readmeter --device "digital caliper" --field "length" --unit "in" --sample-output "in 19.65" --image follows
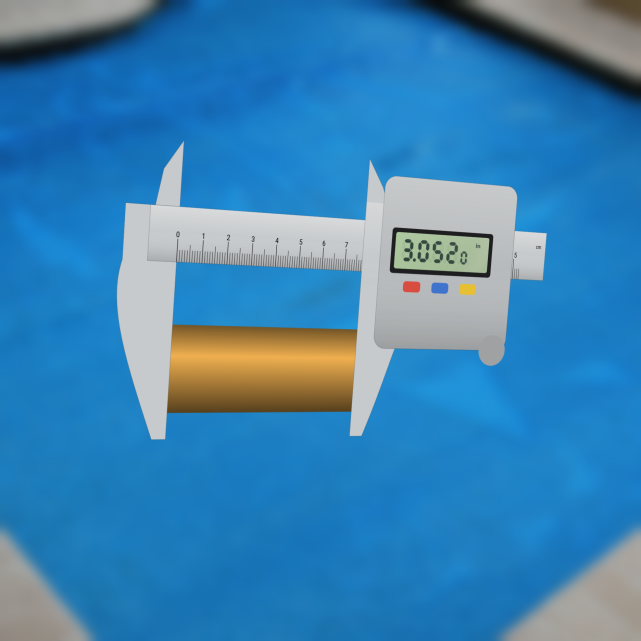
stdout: in 3.0520
